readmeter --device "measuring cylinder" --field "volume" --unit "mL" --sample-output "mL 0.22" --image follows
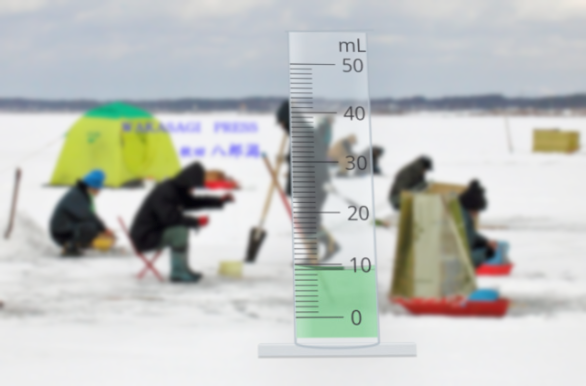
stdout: mL 9
